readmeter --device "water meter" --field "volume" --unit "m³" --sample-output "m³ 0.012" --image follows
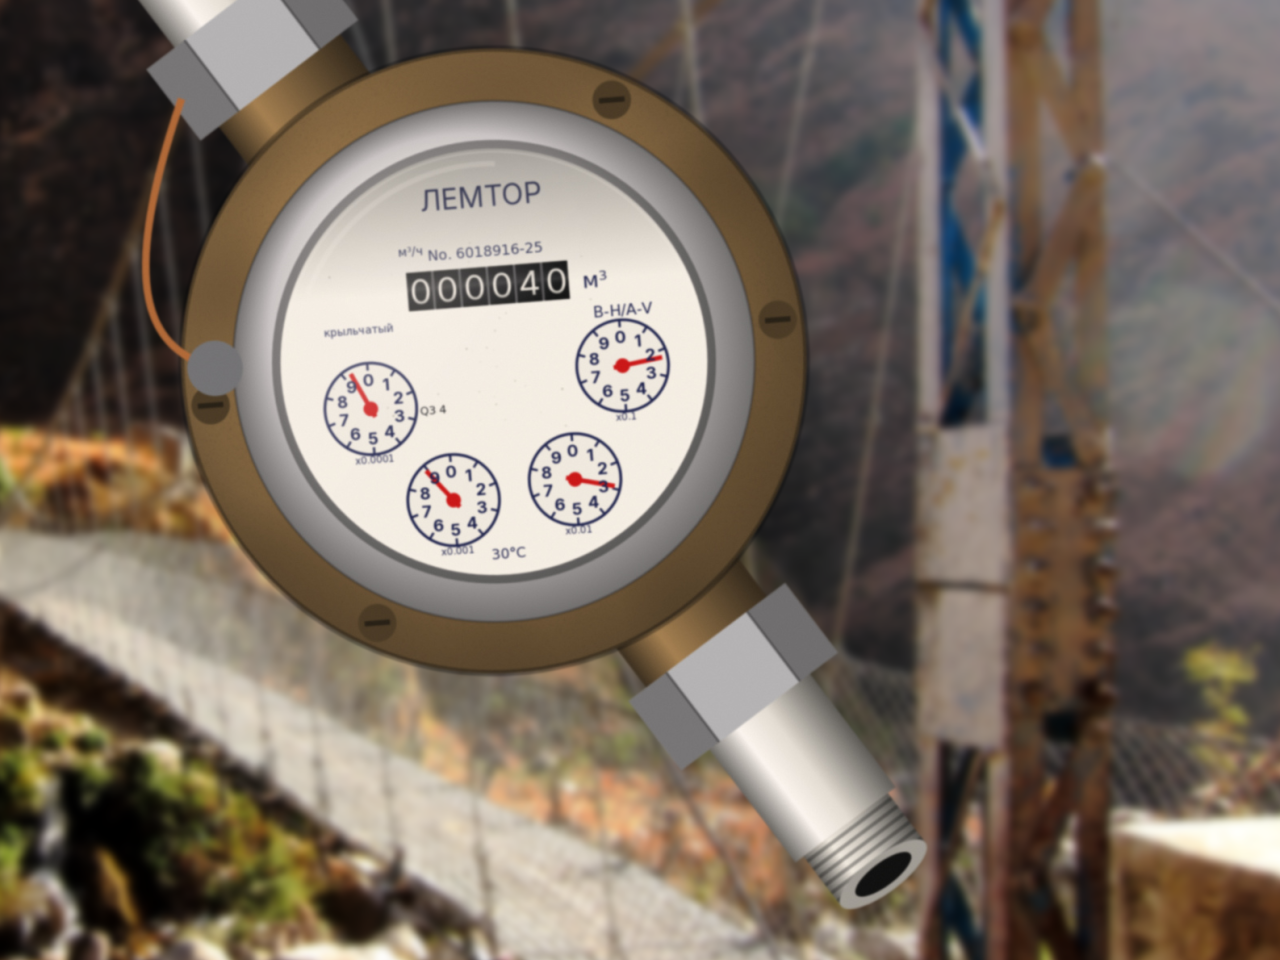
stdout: m³ 40.2289
